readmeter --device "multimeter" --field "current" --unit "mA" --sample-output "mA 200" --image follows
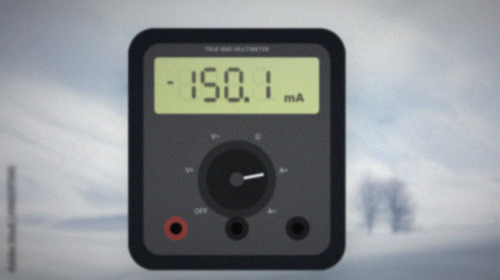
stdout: mA -150.1
